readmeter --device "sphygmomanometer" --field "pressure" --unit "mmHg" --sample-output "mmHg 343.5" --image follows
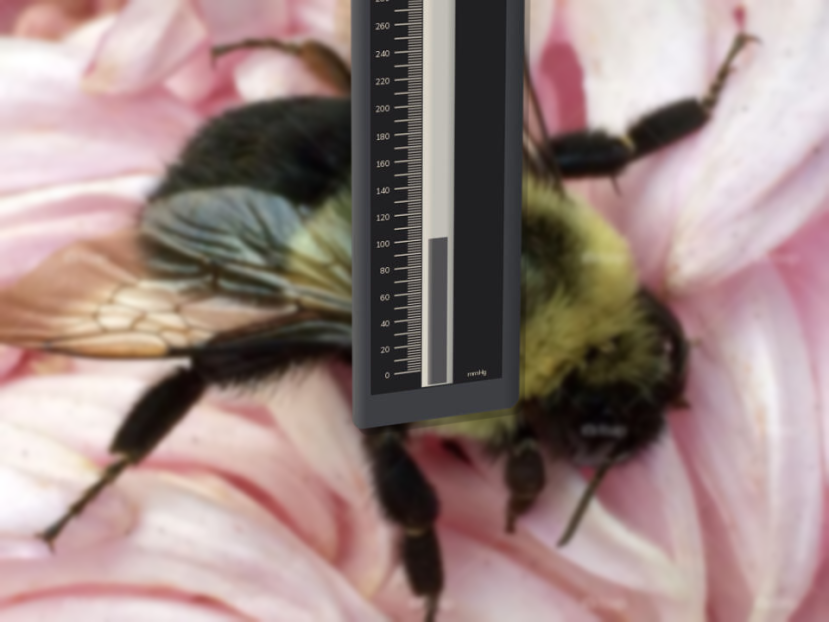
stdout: mmHg 100
